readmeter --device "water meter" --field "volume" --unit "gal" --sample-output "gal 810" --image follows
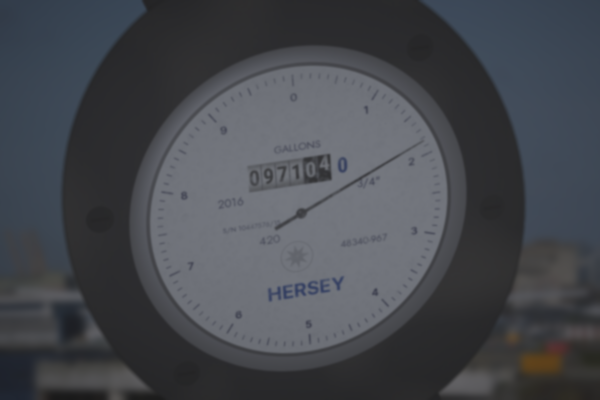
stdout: gal 971041.8
